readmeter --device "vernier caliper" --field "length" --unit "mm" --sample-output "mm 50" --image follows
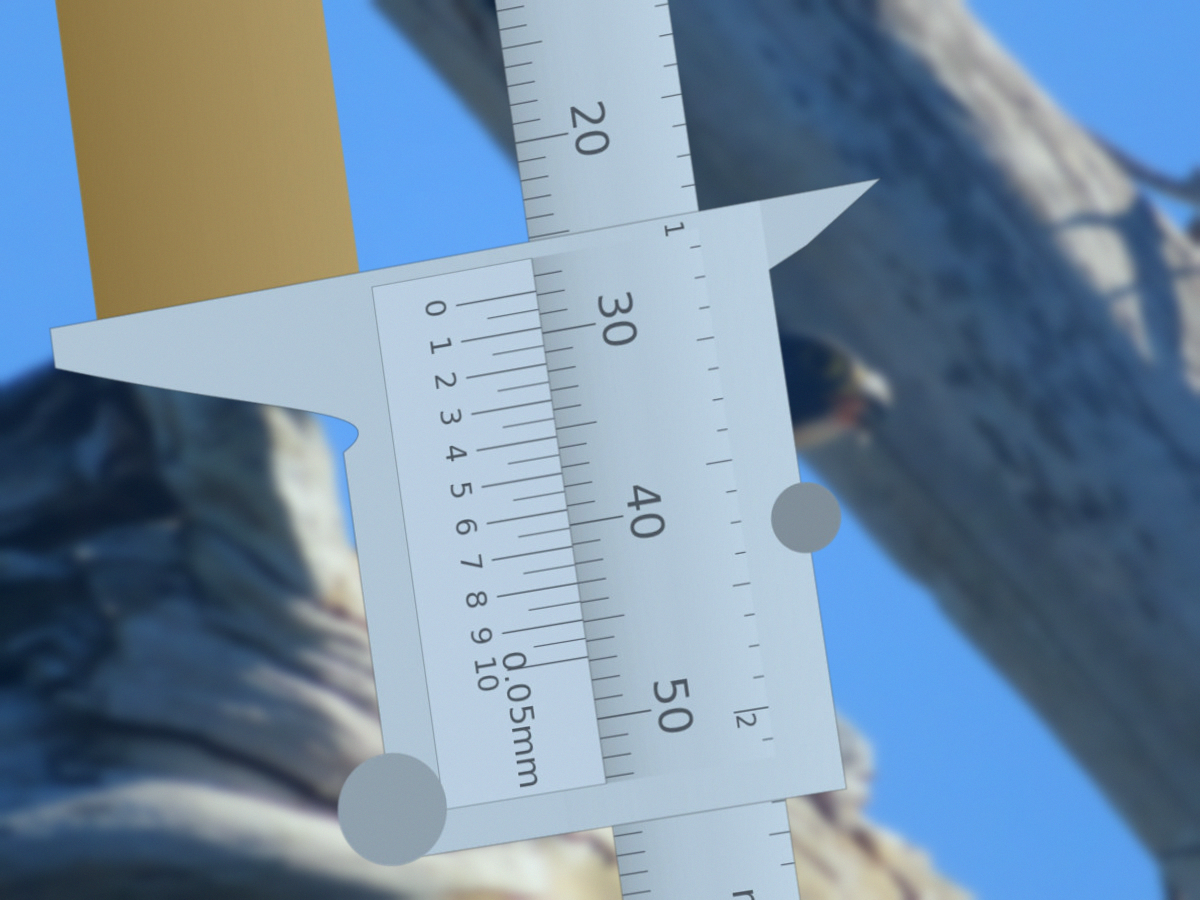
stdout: mm 27.8
